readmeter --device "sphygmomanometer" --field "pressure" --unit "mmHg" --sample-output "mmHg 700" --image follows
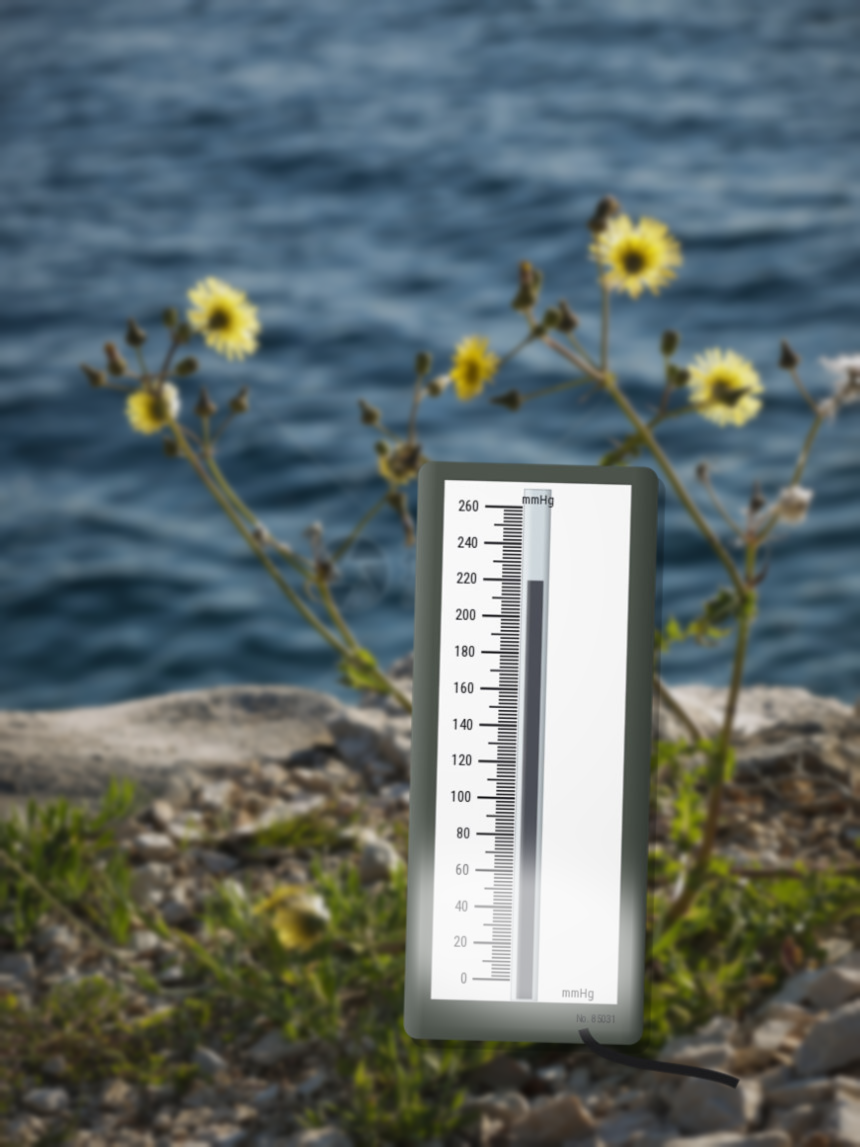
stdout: mmHg 220
